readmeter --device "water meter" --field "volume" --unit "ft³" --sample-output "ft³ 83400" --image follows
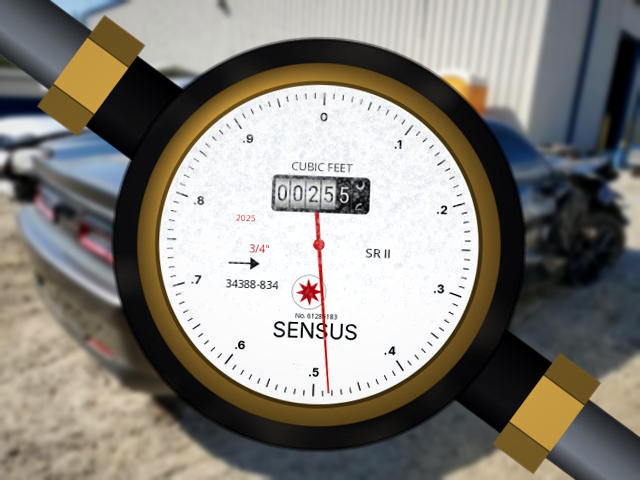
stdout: ft³ 2555.48
